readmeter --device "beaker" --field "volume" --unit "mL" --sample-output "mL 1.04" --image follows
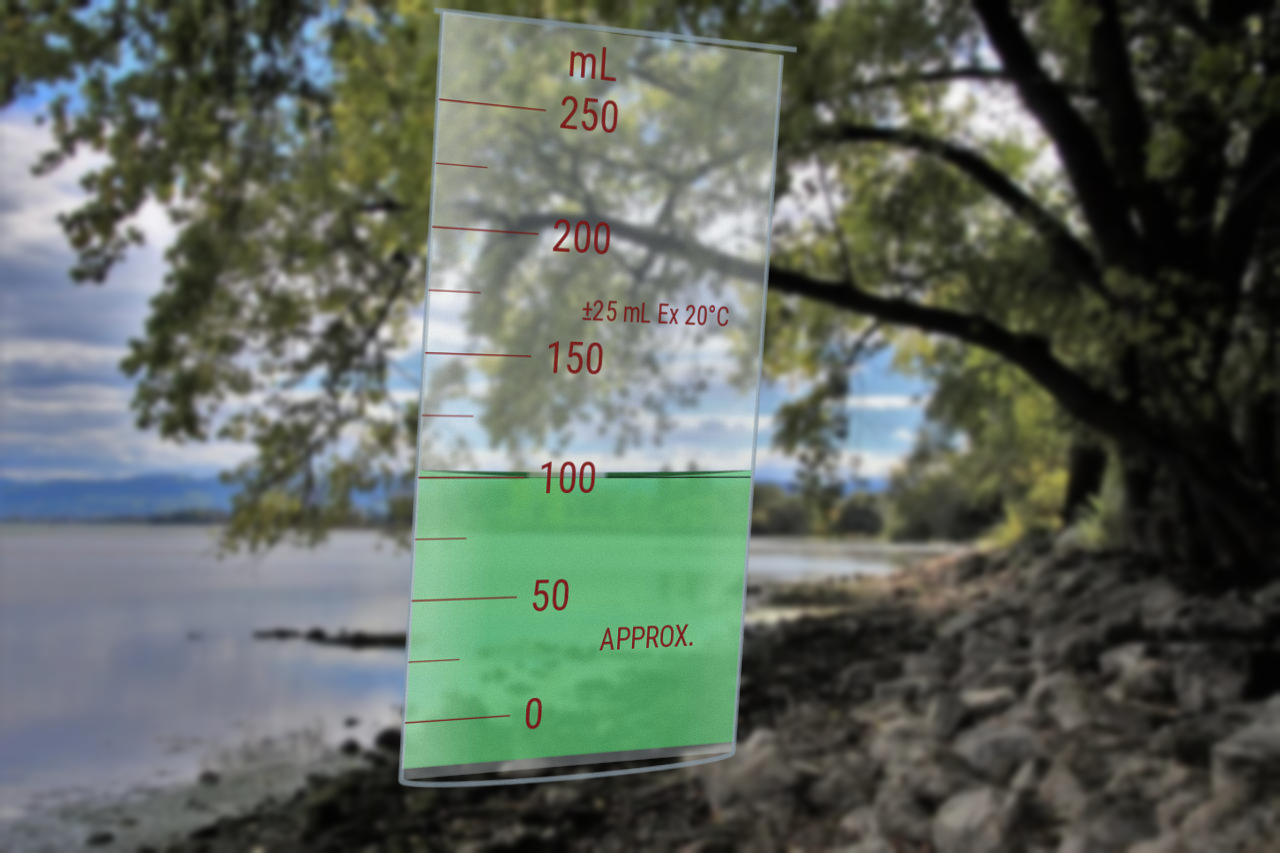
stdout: mL 100
